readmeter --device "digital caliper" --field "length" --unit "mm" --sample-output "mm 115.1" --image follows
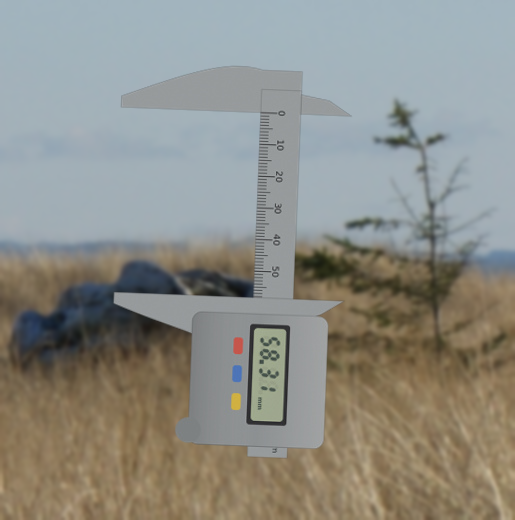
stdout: mm 58.31
